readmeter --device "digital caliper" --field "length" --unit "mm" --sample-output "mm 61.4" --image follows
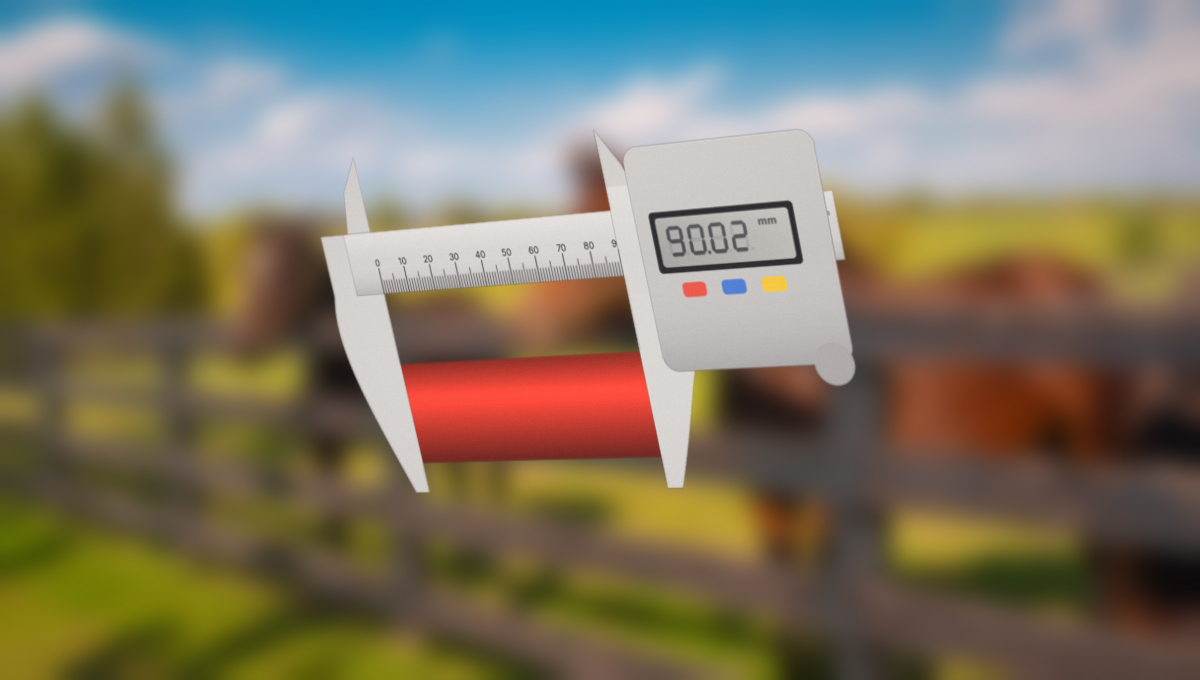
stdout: mm 90.02
